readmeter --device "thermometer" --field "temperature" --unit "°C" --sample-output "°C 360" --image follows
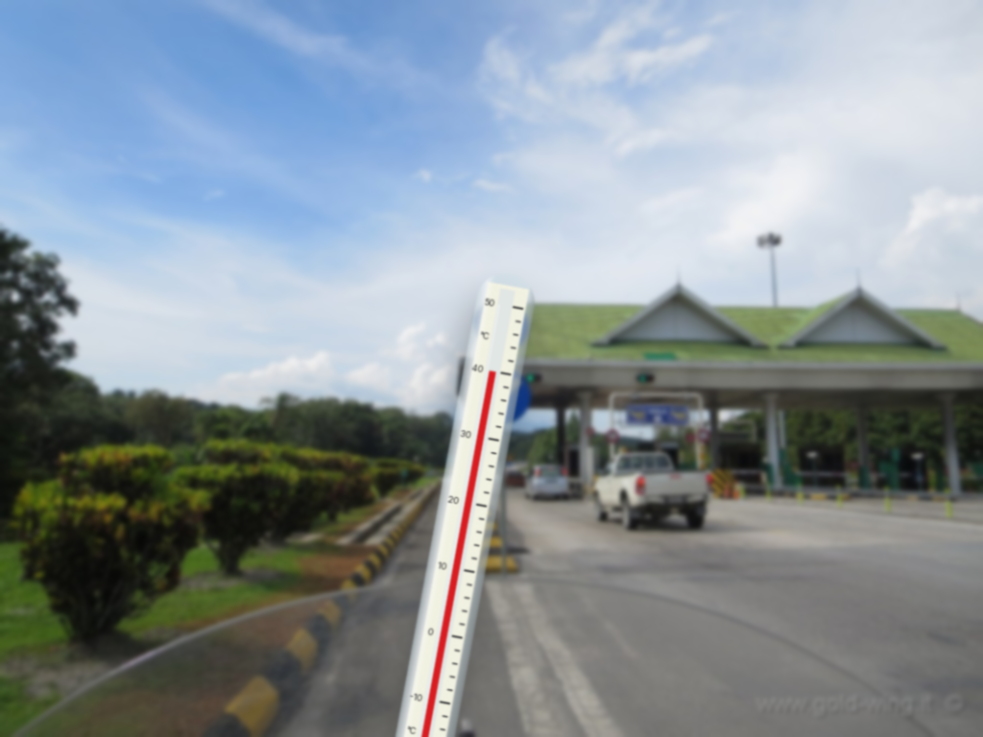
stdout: °C 40
